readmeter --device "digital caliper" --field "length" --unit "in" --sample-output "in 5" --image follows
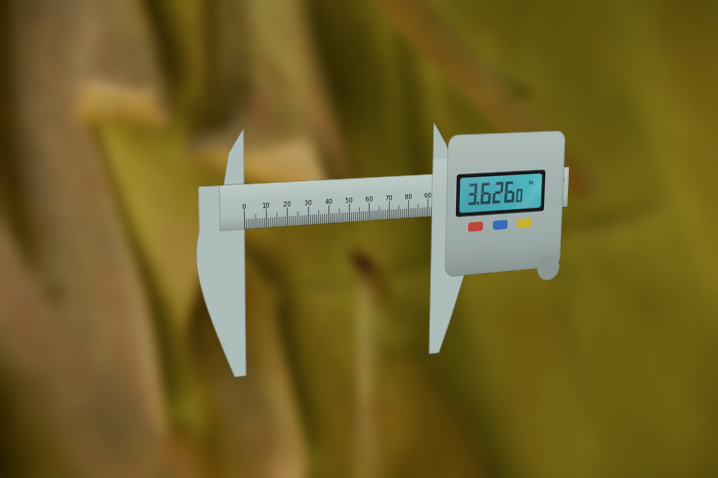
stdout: in 3.6260
